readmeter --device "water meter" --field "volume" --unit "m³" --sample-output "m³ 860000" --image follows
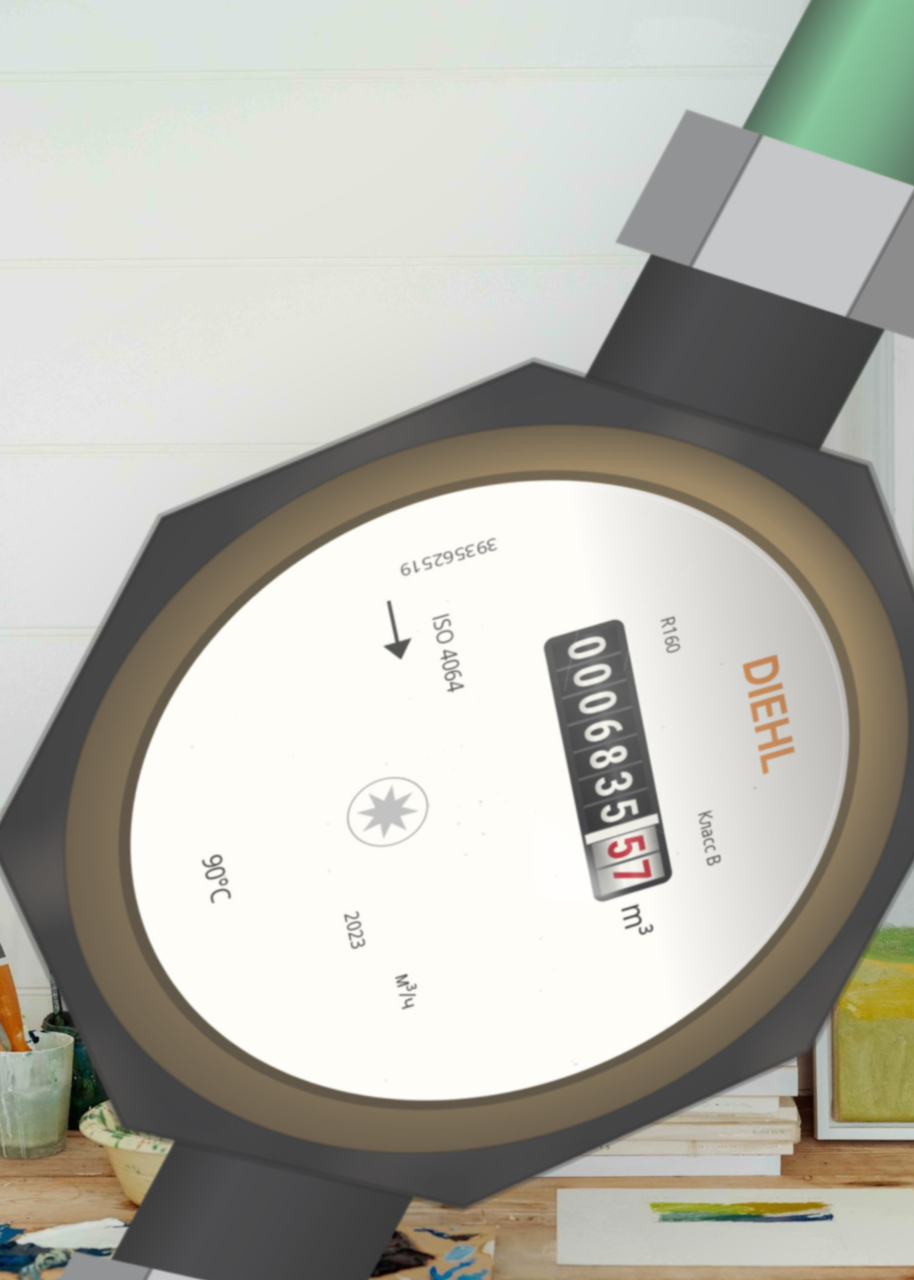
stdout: m³ 6835.57
